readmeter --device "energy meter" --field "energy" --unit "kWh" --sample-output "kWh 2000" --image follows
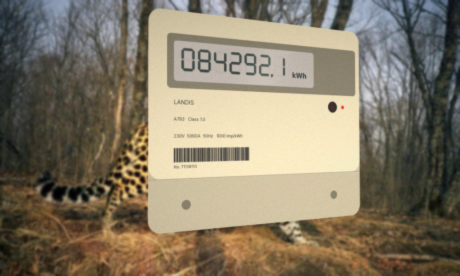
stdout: kWh 84292.1
